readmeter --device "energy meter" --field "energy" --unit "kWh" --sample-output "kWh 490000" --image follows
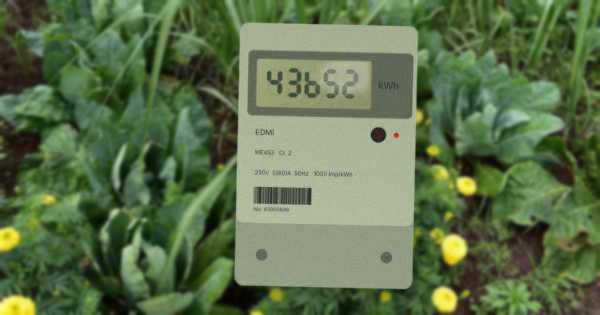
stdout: kWh 43652
